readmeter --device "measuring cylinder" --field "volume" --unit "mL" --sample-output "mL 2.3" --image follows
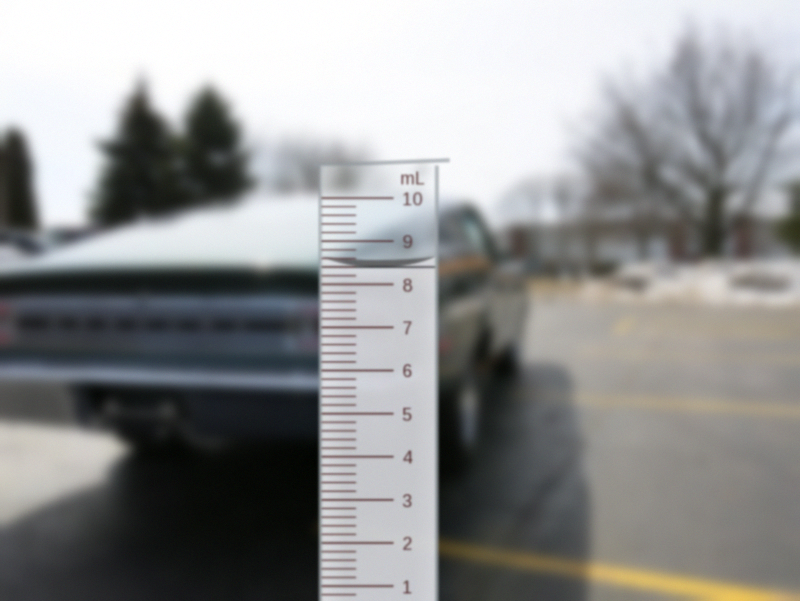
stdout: mL 8.4
